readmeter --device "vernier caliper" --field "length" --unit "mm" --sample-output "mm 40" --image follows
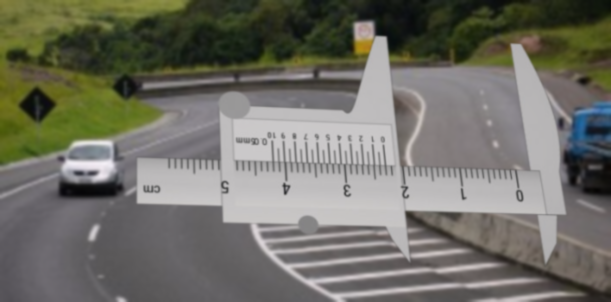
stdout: mm 23.0
